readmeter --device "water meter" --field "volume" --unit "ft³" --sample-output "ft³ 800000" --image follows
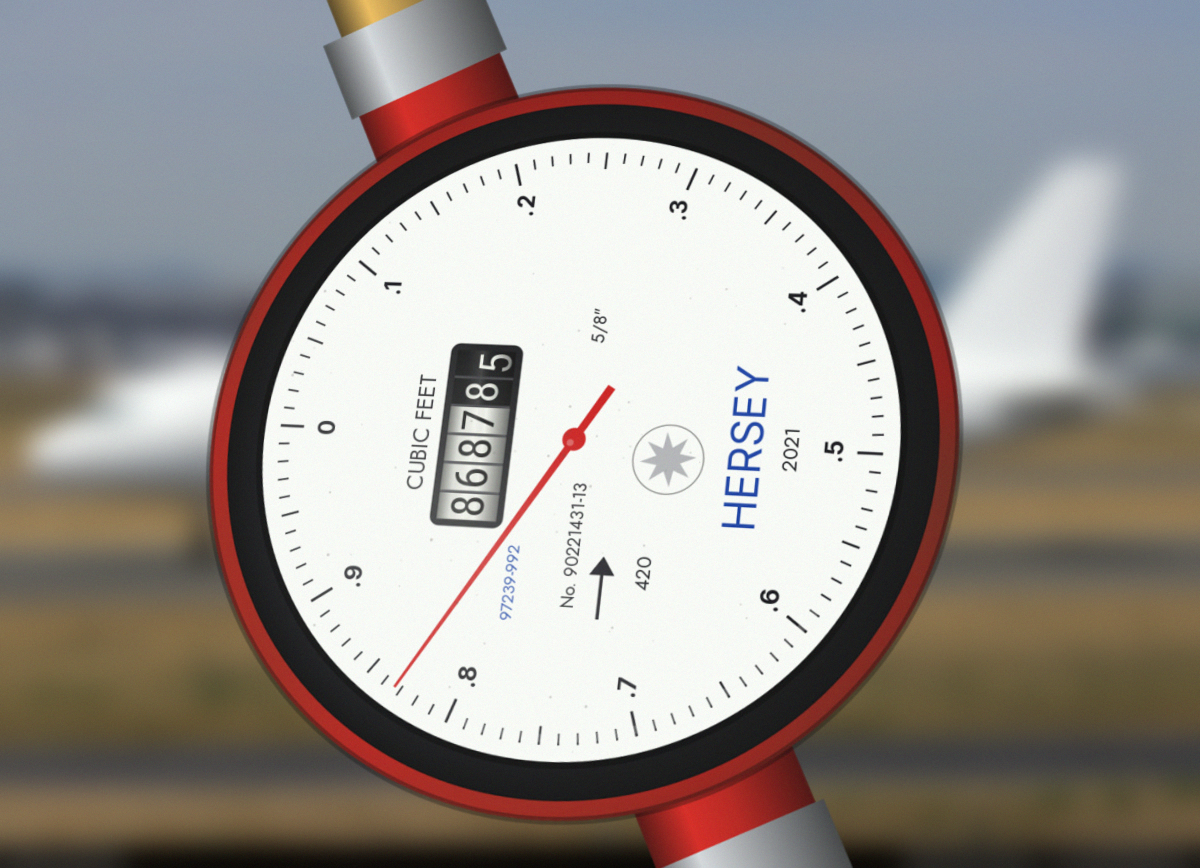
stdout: ft³ 868784.83
